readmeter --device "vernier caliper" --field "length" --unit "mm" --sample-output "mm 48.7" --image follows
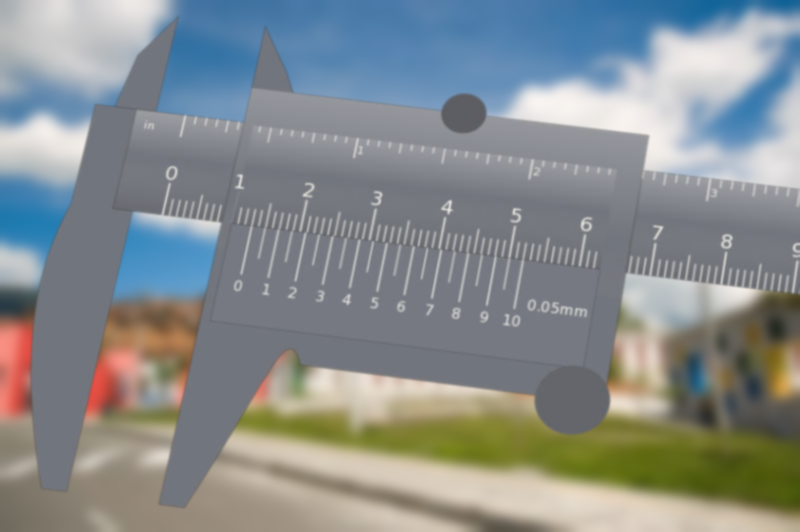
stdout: mm 13.0
